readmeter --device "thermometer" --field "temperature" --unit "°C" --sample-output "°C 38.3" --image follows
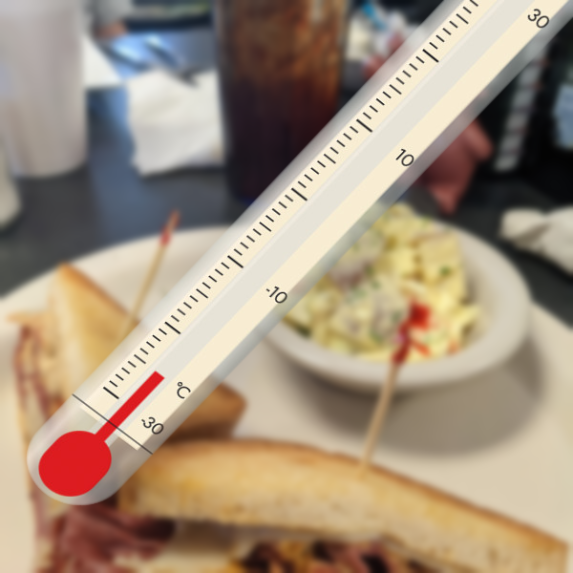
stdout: °C -25
